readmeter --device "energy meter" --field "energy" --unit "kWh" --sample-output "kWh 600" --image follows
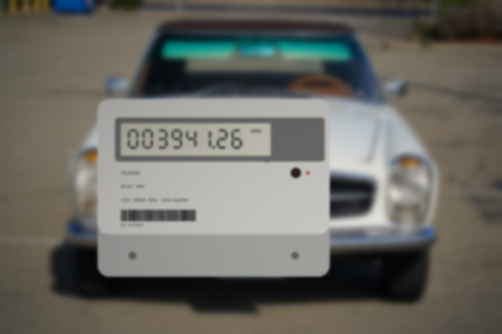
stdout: kWh 3941.26
